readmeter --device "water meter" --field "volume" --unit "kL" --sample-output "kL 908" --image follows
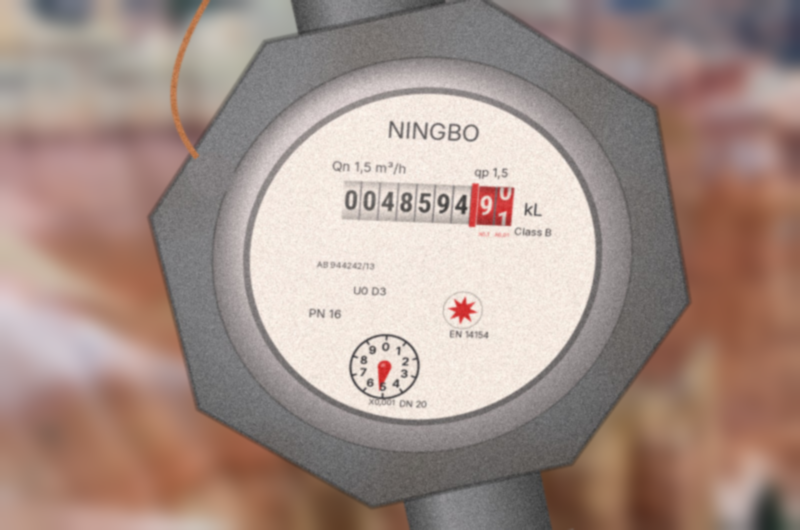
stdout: kL 48594.905
